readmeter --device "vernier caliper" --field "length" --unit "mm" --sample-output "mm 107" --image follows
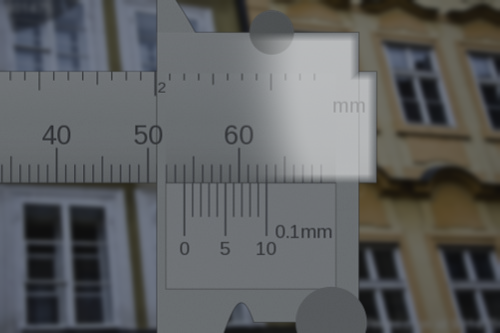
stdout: mm 54.0
